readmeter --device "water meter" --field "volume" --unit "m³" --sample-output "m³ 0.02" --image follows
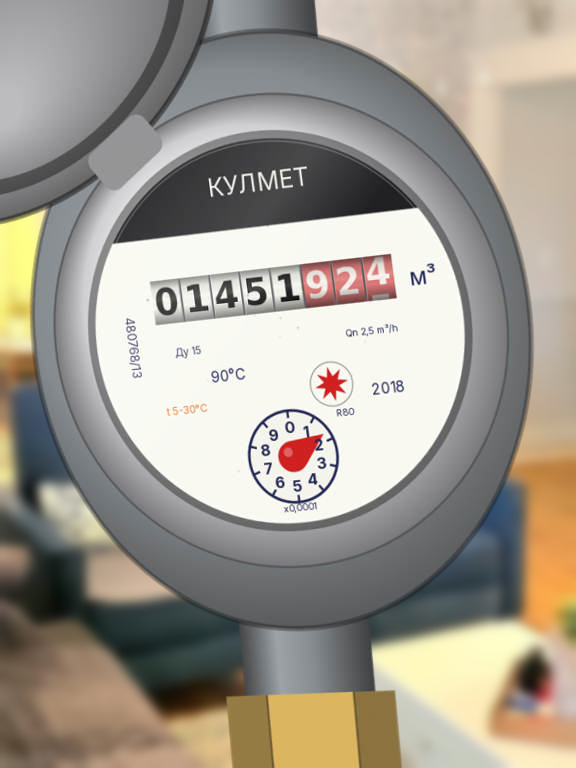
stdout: m³ 1451.9241
